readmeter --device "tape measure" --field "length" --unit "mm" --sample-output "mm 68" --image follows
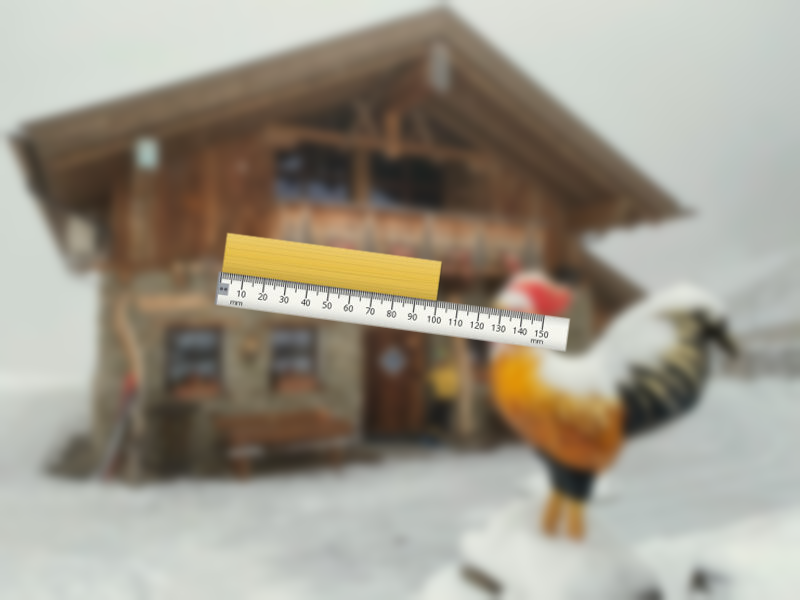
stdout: mm 100
